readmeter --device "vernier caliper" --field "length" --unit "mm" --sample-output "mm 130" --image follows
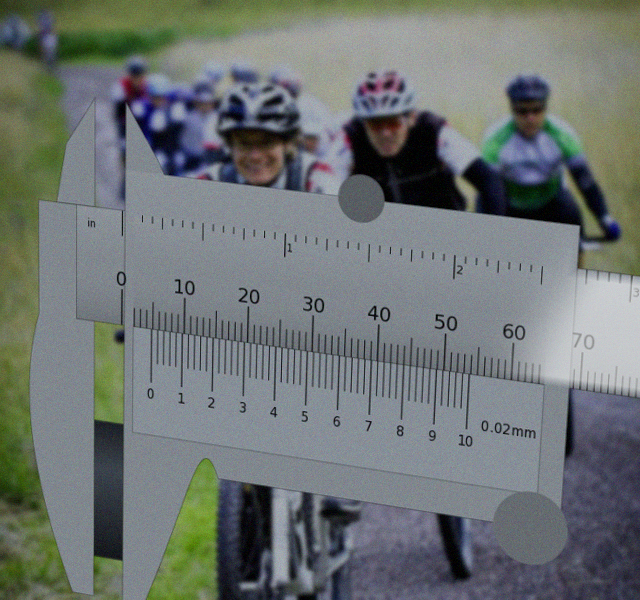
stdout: mm 4.8
